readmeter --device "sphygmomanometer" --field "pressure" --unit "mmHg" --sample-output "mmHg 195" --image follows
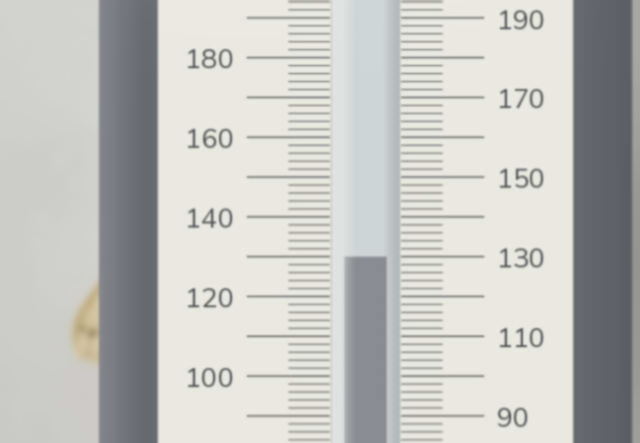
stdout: mmHg 130
